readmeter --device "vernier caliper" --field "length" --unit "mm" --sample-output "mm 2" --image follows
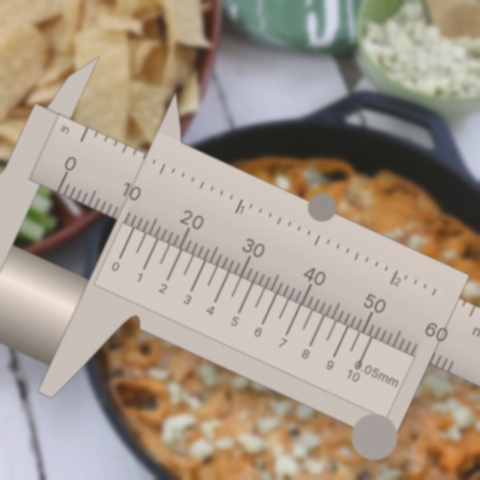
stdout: mm 12.5
